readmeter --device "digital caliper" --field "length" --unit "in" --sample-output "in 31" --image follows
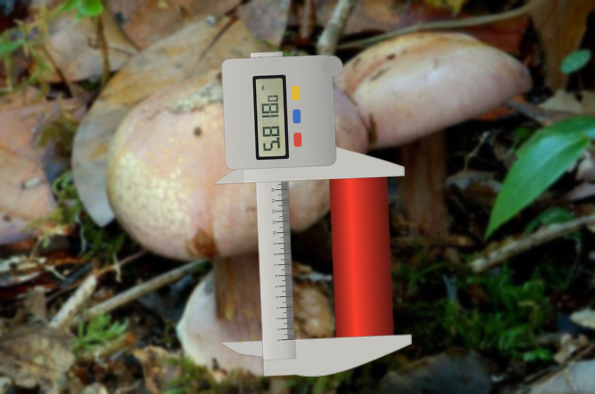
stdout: in 5.8180
